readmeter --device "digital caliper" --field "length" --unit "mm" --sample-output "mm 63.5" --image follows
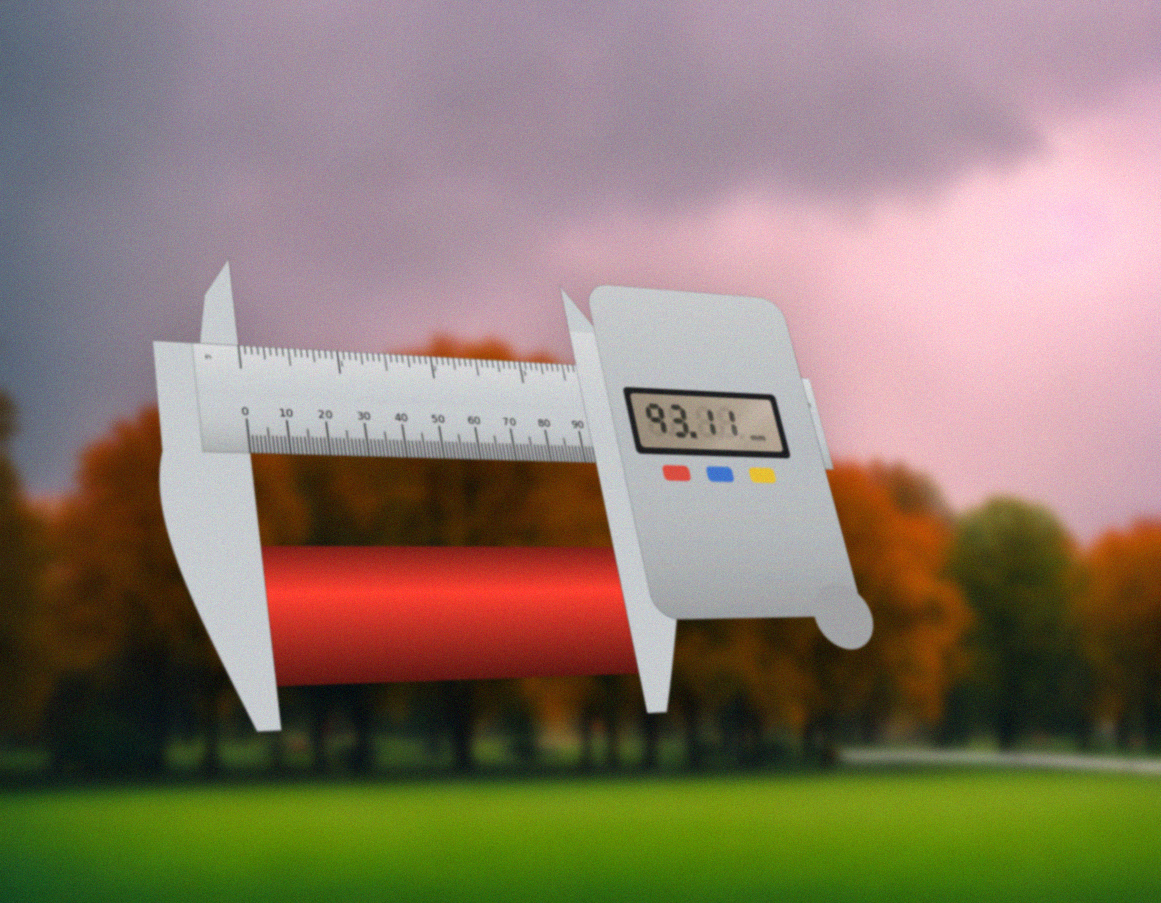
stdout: mm 93.11
